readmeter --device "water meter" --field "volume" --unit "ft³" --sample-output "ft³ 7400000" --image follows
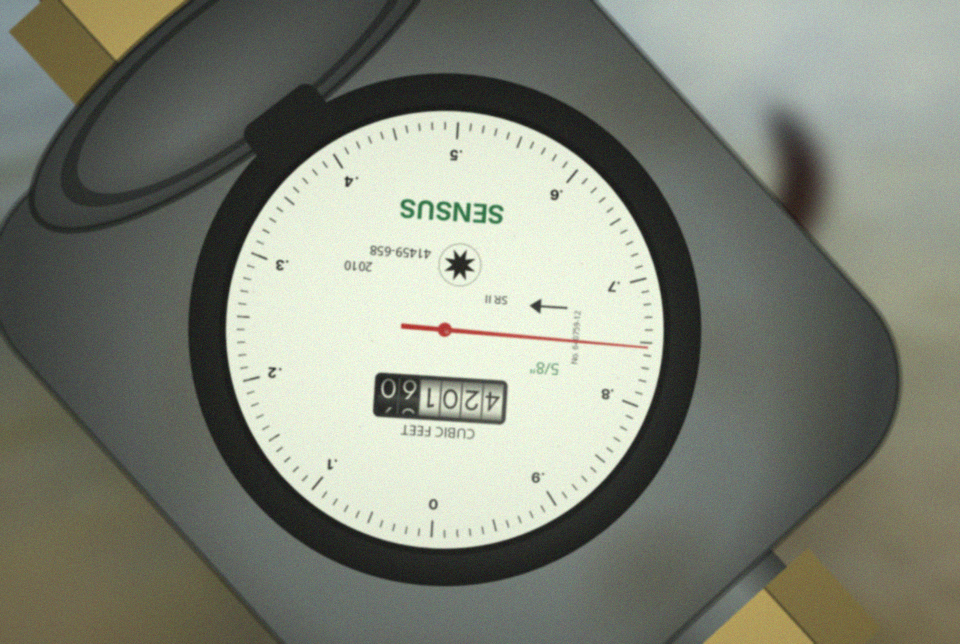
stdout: ft³ 420159.75
